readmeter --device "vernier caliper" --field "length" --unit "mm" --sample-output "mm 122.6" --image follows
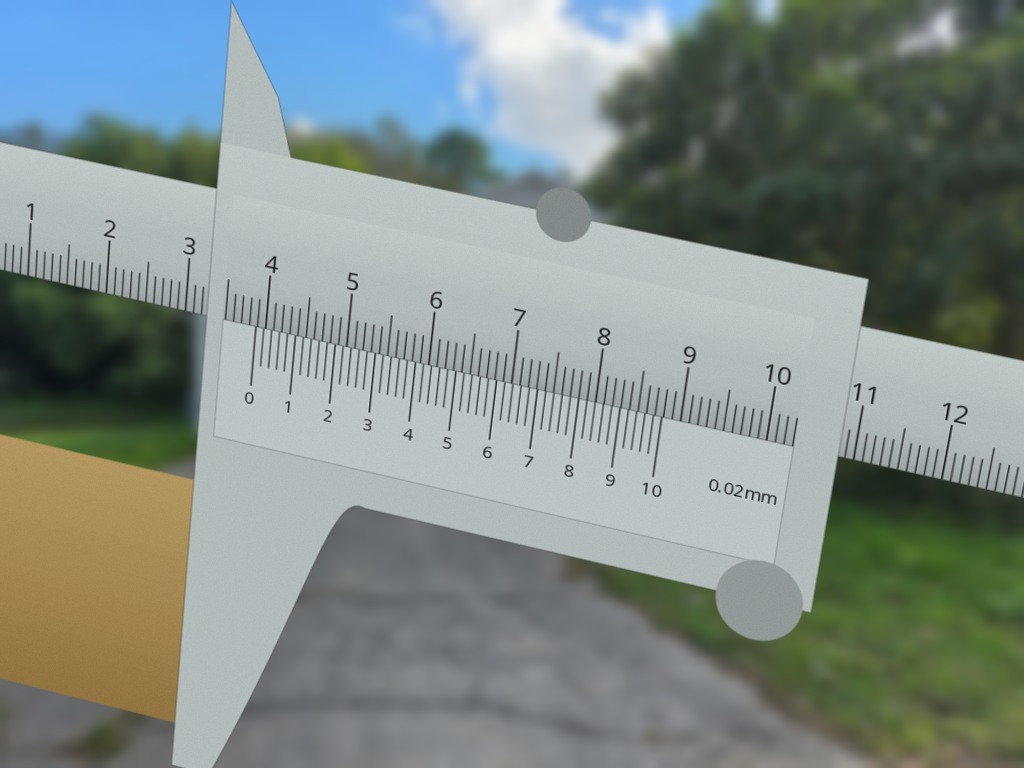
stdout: mm 38.8
